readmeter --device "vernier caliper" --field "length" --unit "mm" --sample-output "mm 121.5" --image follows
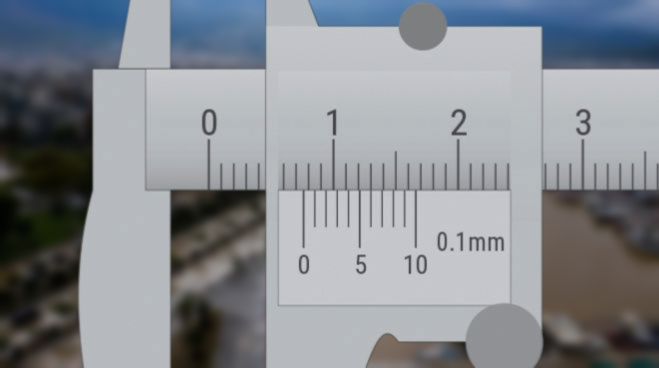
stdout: mm 7.6
